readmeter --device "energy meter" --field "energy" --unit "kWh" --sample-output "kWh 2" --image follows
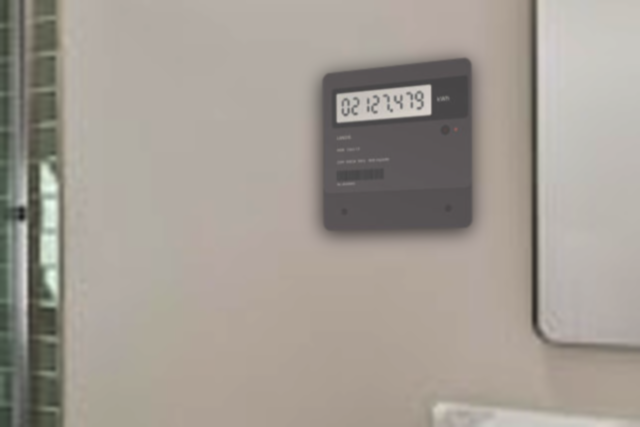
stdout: kWh 2127.479
